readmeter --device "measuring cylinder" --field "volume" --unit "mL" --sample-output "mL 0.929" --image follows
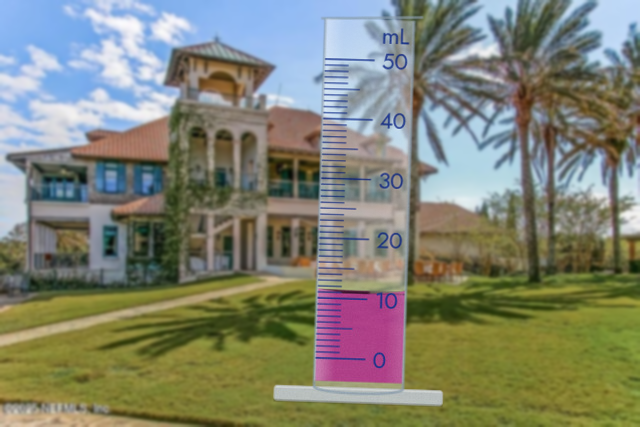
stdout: mL 11
